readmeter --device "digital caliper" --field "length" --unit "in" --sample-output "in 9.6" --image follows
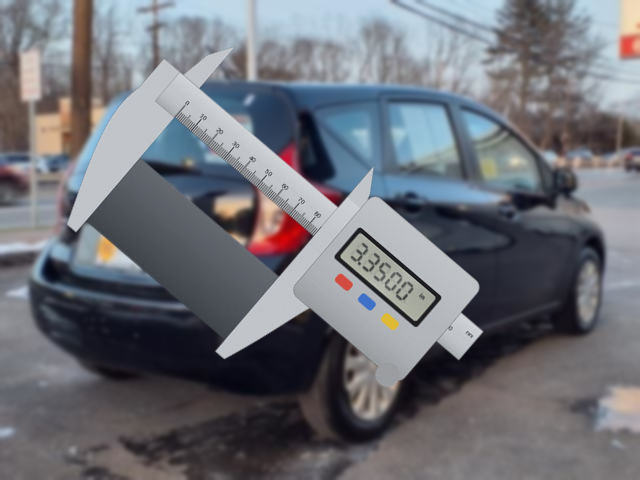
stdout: in 3.3500
